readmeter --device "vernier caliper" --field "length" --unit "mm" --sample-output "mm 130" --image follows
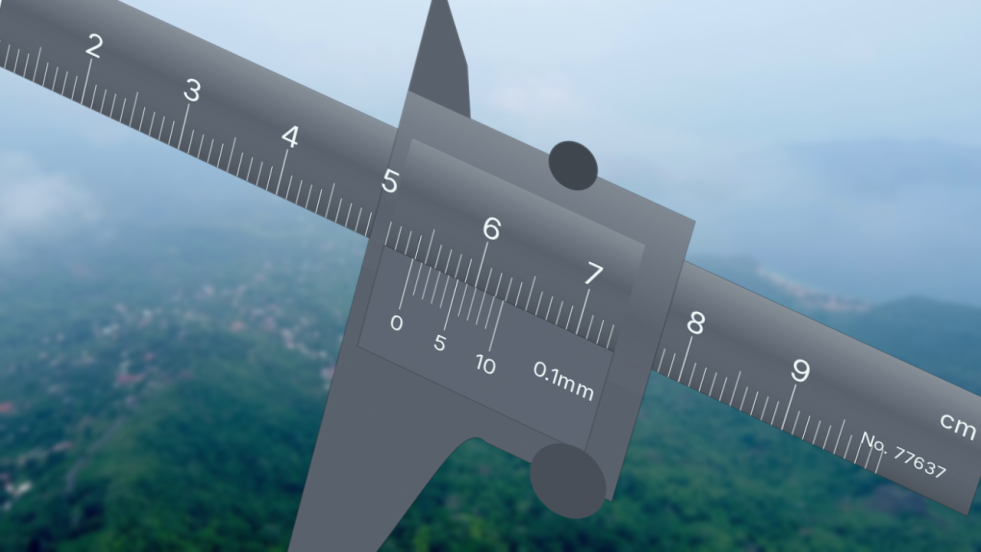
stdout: mm 53.8
